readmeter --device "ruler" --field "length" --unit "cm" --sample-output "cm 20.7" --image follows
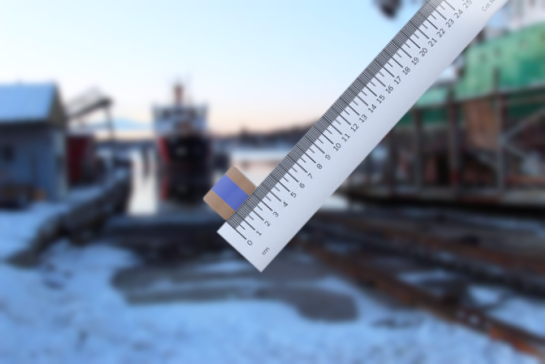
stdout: cm 3.5
